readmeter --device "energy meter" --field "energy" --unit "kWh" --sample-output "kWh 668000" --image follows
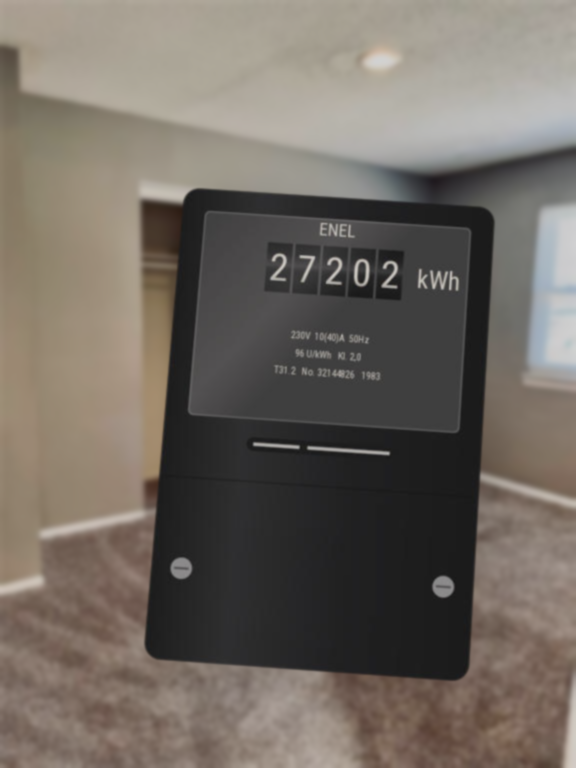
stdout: kWh 27202
